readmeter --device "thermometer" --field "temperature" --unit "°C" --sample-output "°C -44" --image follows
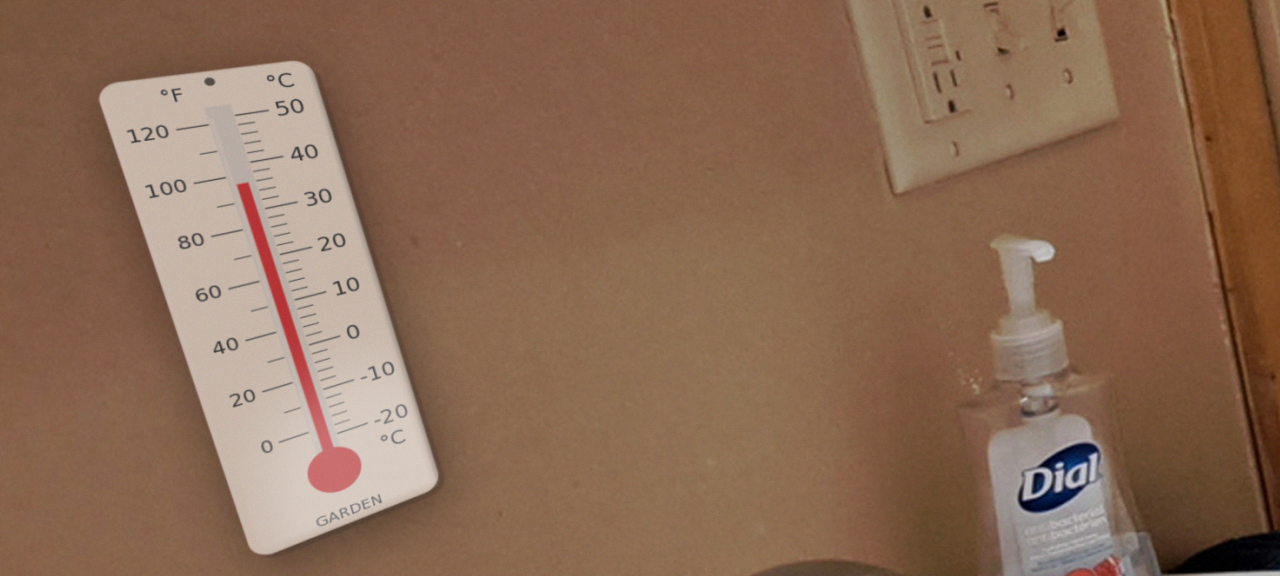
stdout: °C 36
